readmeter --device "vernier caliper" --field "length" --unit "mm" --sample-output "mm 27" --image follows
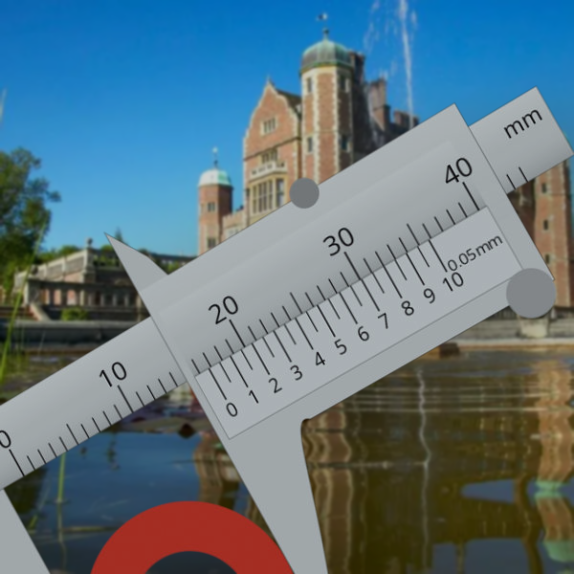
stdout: mm 16.8
